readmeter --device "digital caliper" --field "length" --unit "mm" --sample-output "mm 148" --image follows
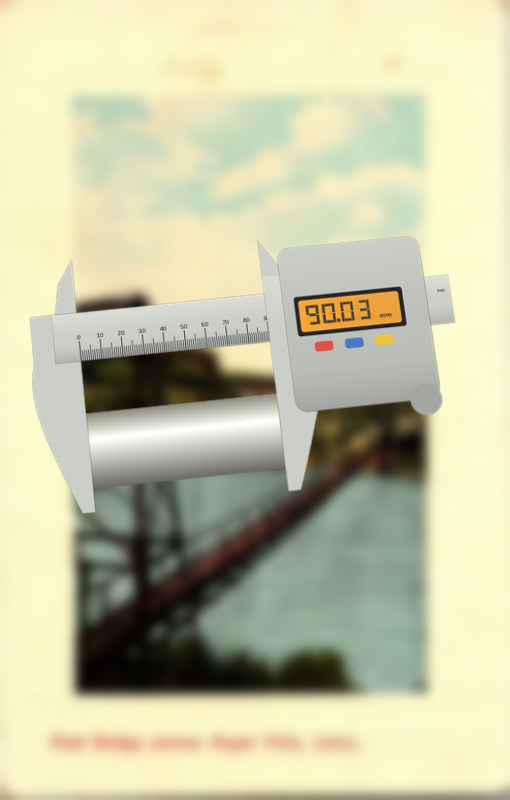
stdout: mm 90.03
